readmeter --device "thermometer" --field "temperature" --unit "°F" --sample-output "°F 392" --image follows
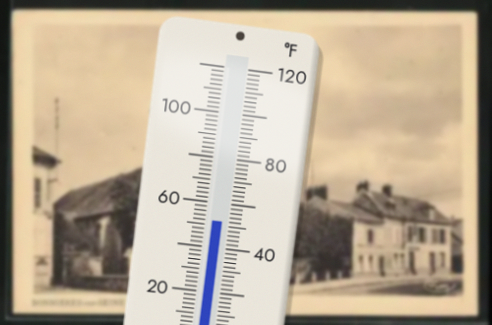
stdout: °F 52
